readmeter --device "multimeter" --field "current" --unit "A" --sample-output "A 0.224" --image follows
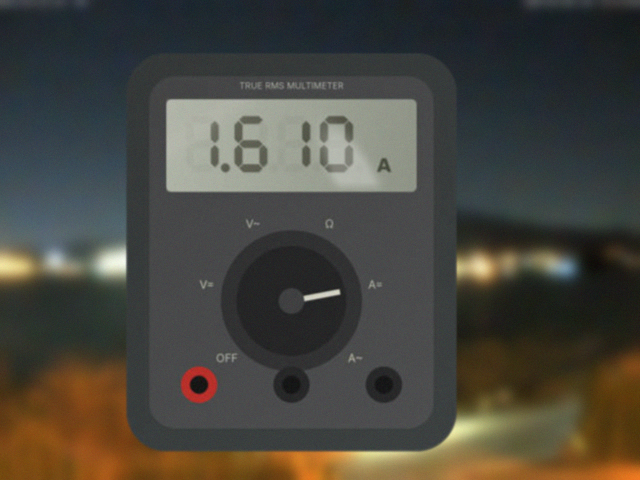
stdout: A 1.610
